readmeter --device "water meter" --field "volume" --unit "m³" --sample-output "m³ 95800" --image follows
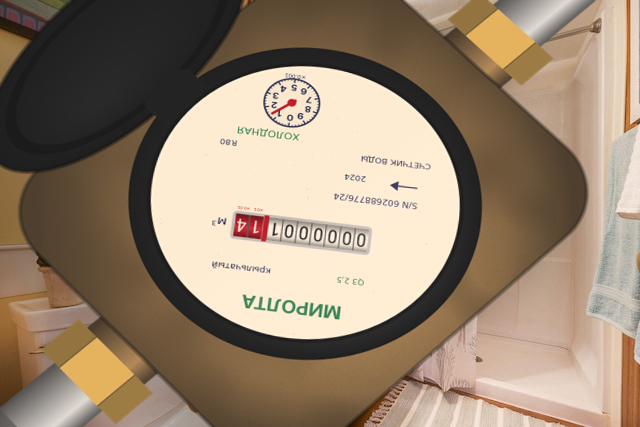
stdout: m³ 1.141
